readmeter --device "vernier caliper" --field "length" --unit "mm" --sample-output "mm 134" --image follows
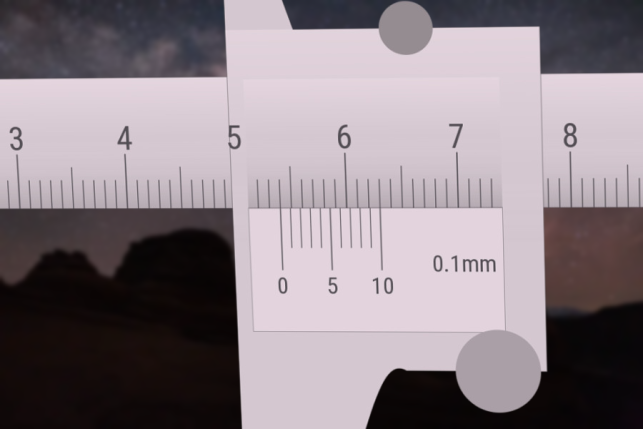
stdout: mm 54.0
